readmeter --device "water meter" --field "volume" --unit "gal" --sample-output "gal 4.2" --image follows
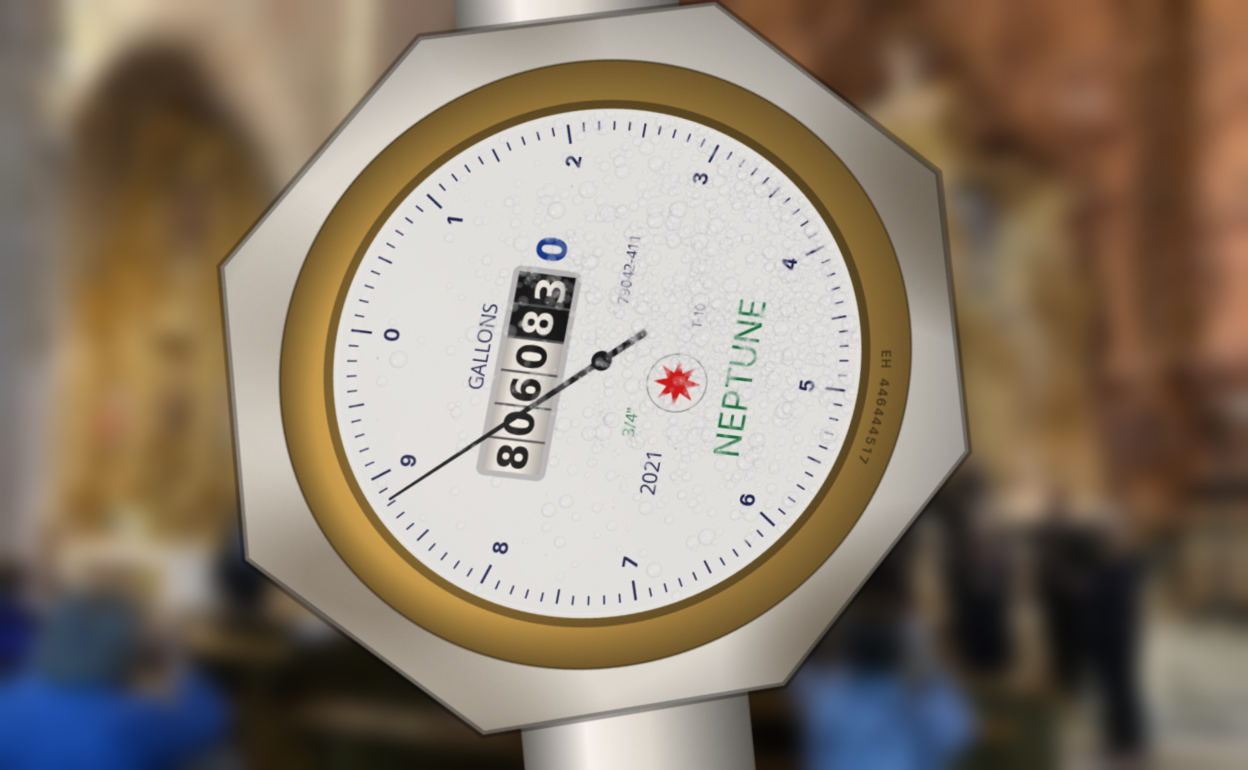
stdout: gal 8060828.8
